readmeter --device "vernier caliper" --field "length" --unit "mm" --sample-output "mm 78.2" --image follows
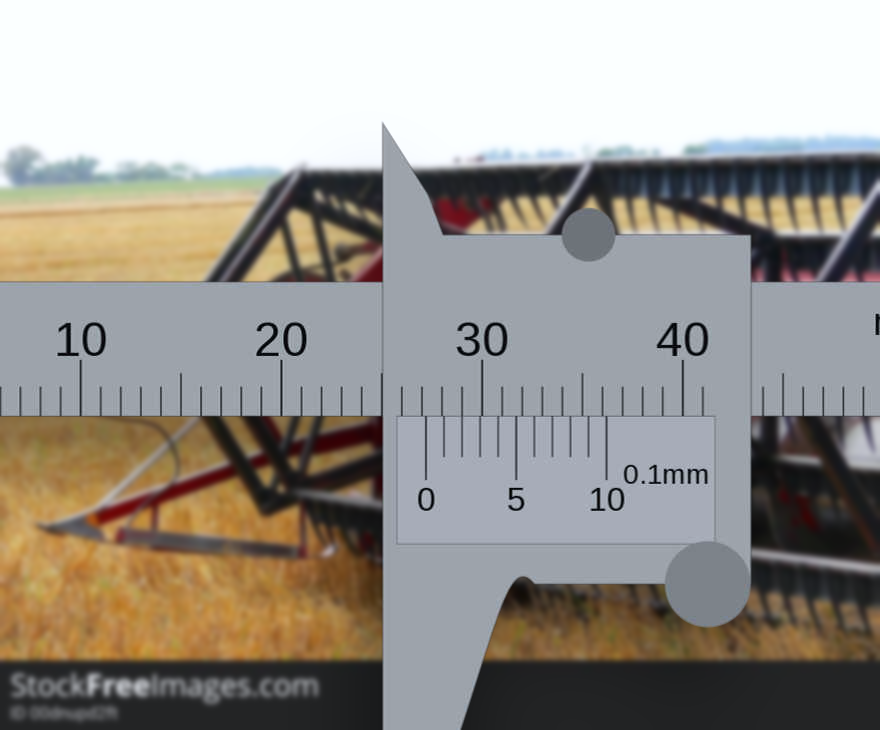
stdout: mm 27.2
